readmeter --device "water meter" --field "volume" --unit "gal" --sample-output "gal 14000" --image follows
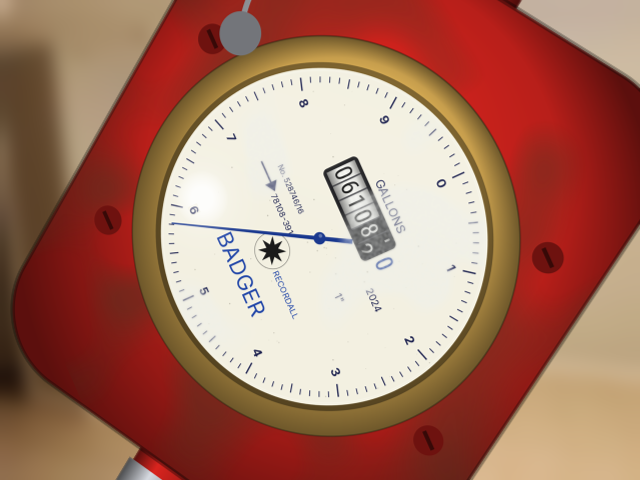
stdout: gal 610815.8
